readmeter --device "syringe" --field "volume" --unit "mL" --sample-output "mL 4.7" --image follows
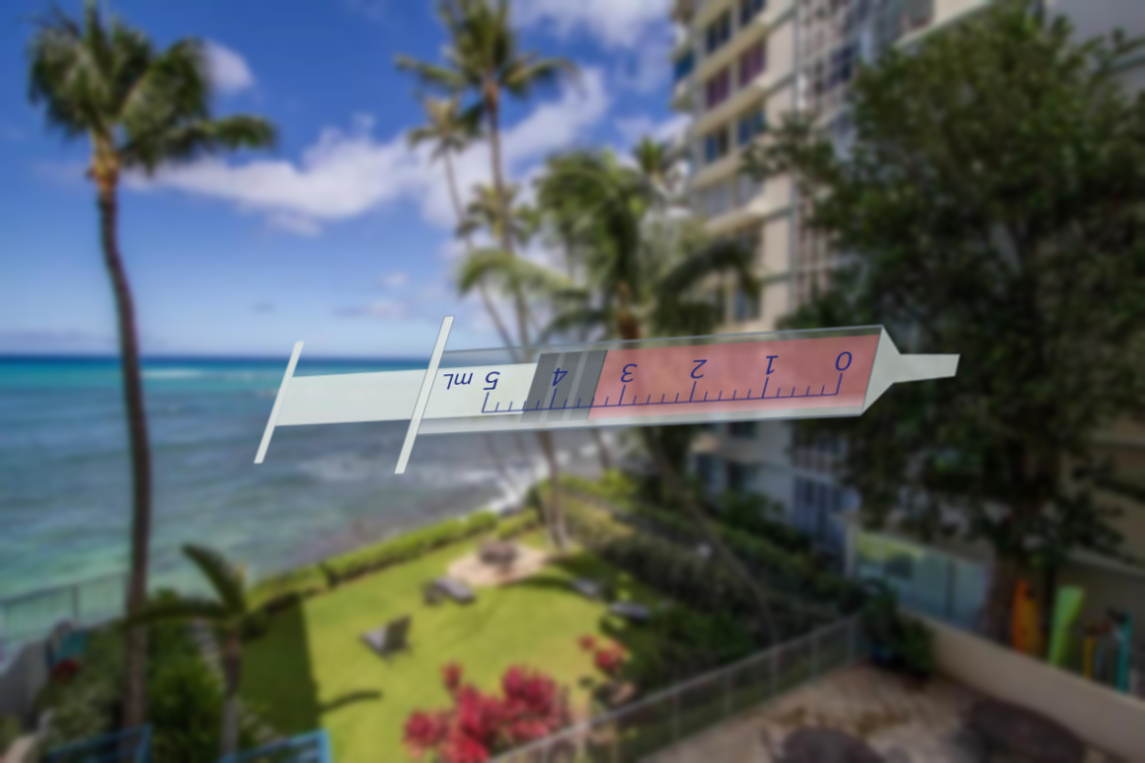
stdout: mL 3.4
